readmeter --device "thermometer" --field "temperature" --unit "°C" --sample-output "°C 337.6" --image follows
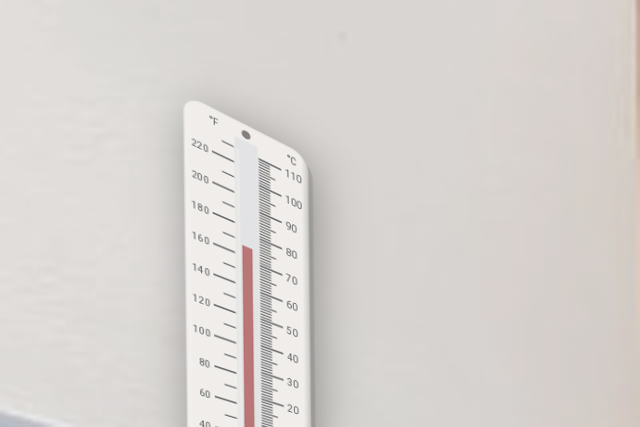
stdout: °C 75
